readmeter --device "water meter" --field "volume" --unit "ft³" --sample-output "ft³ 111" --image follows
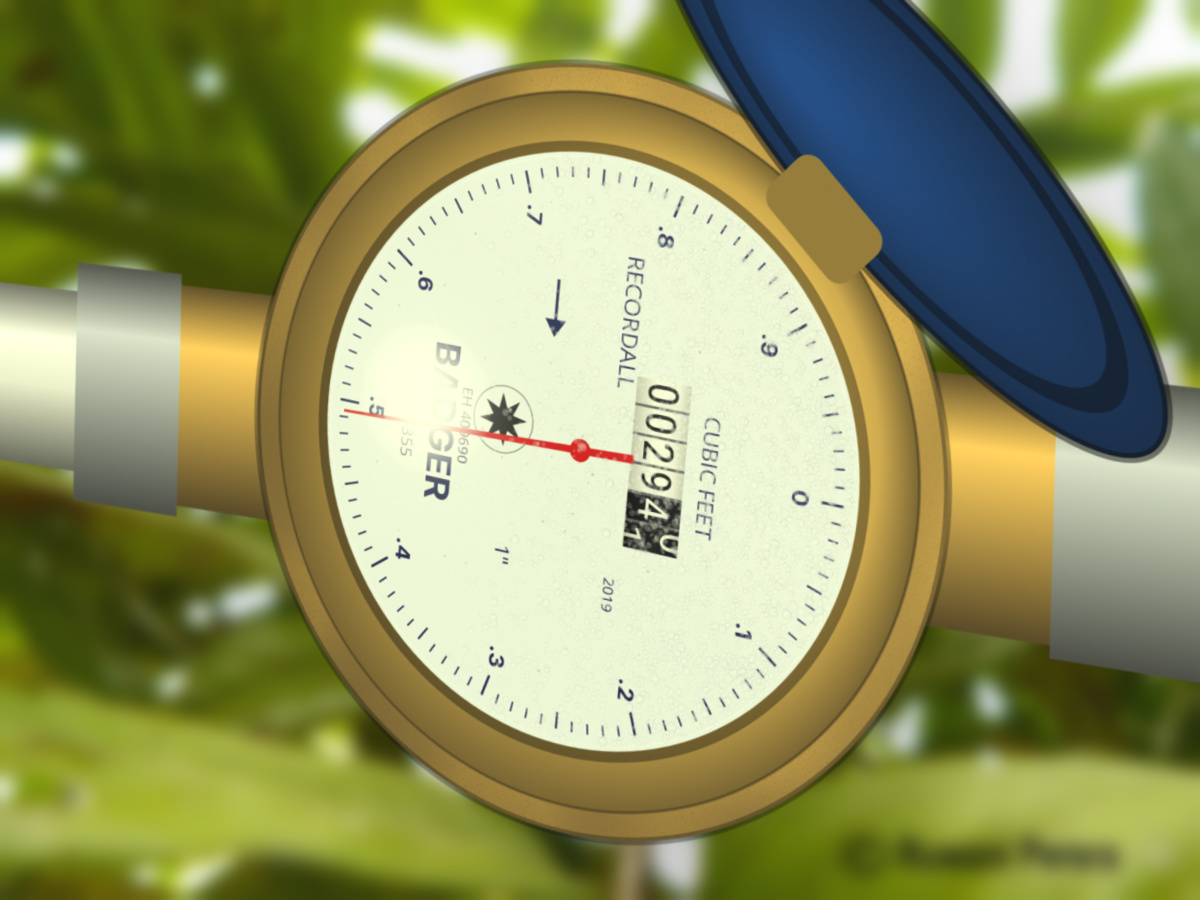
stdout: ft³ 2940.49
